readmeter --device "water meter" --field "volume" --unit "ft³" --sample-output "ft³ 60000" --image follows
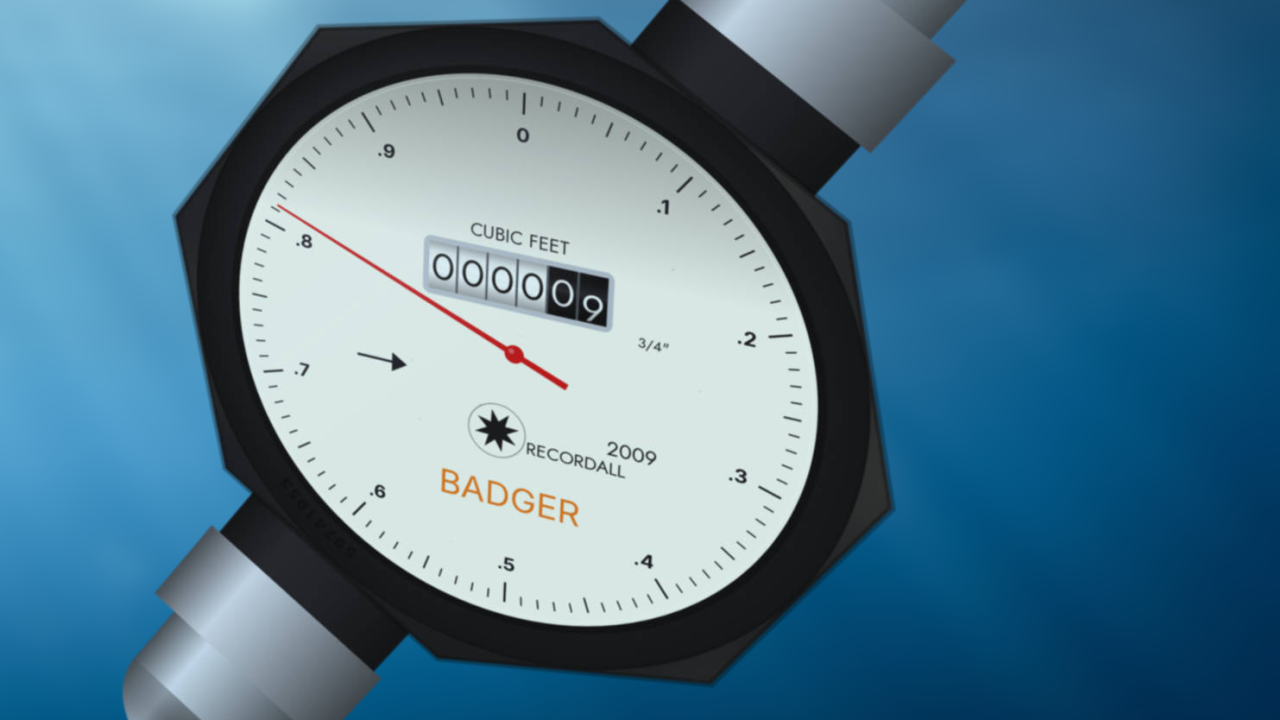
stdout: ft³ 8.81
